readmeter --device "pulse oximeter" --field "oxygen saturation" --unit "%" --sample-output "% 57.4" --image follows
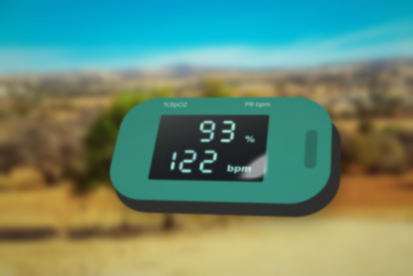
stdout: % 93
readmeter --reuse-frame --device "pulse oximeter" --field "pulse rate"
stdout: bpm 122
